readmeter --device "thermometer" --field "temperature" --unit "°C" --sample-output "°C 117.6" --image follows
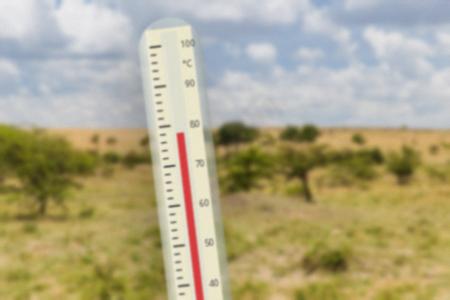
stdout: °C 78
